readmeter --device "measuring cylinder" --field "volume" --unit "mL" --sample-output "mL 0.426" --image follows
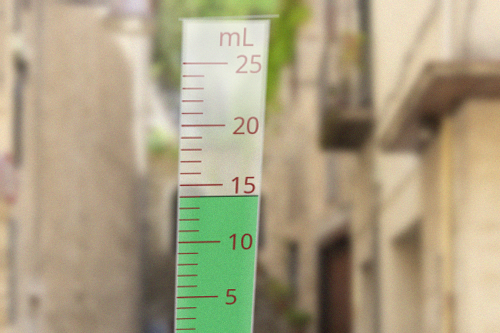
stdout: mL 14
